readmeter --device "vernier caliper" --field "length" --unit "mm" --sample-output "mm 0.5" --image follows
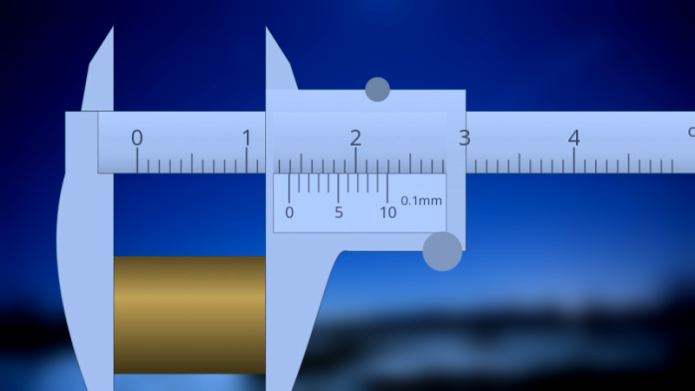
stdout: mm 13.9
